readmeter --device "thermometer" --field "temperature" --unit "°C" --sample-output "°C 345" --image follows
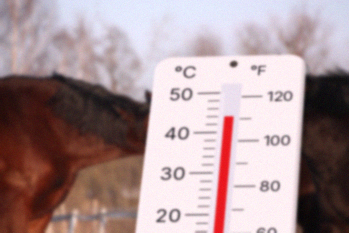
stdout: °C 44
